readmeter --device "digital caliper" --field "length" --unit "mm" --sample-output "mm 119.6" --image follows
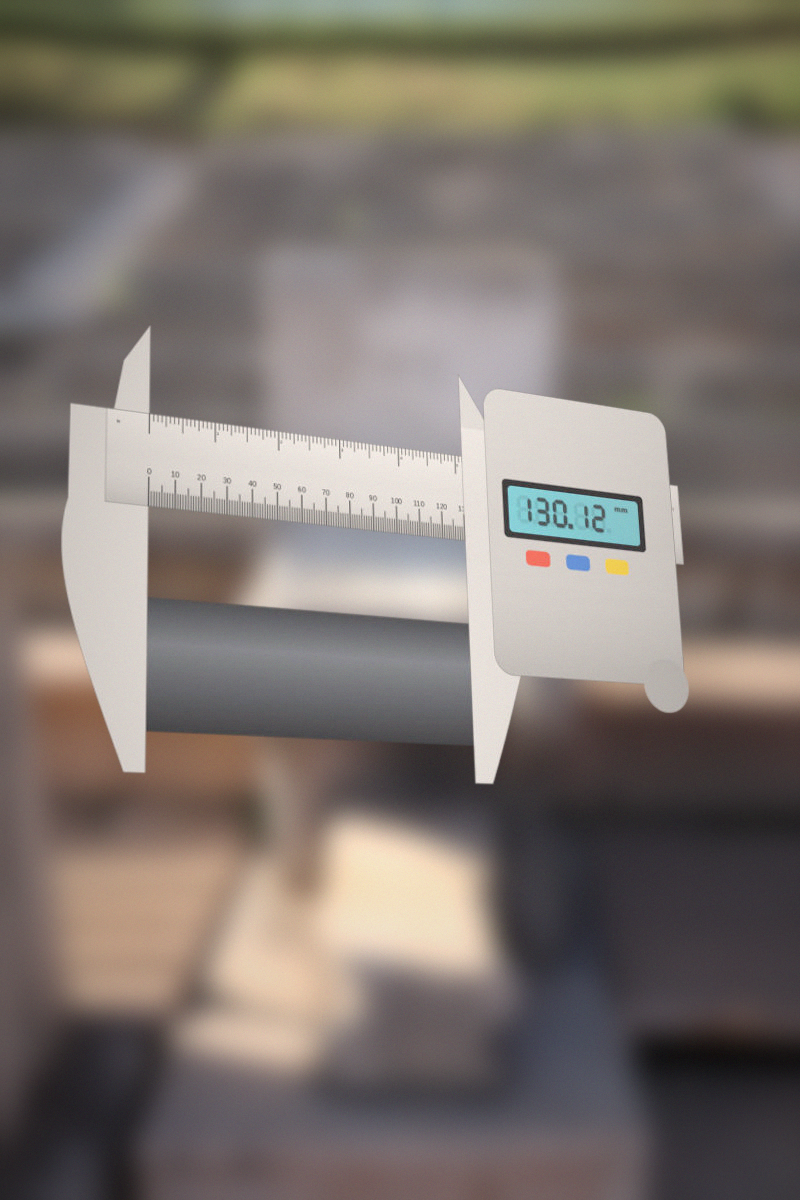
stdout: mm 130.12
